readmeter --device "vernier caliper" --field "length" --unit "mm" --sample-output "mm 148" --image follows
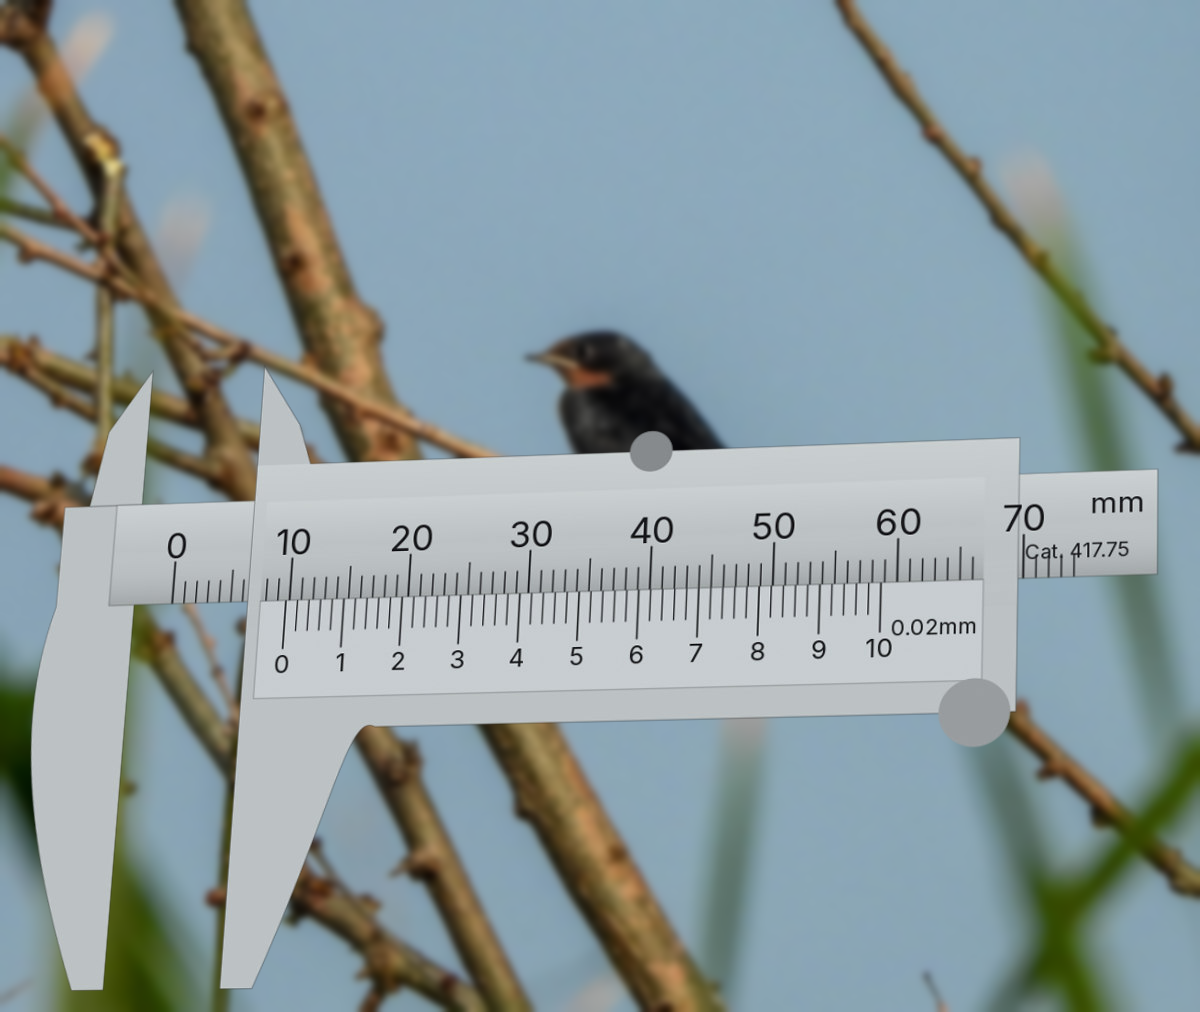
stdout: mm 9.7
